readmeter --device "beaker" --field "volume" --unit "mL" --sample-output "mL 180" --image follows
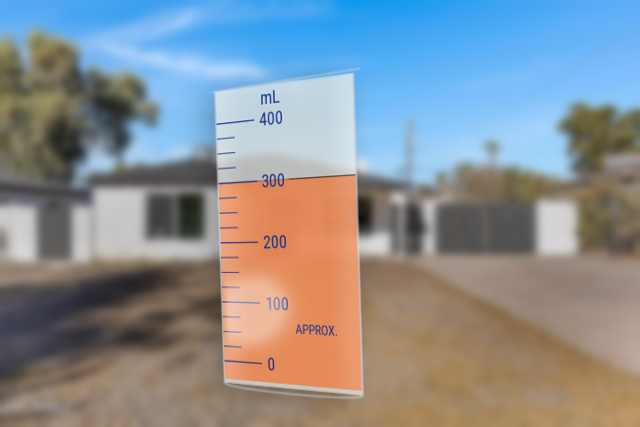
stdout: mL 300
